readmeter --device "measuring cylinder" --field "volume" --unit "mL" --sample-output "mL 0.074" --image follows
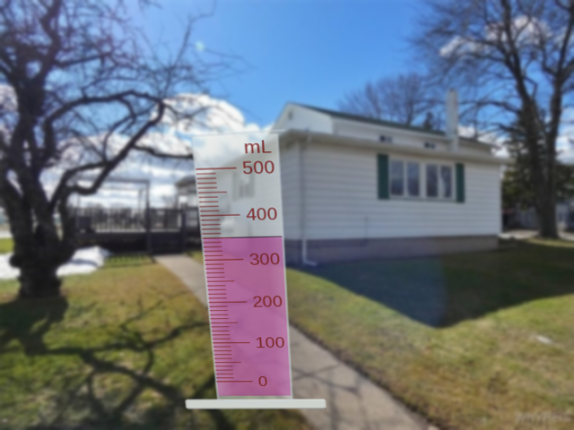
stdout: mL 350
